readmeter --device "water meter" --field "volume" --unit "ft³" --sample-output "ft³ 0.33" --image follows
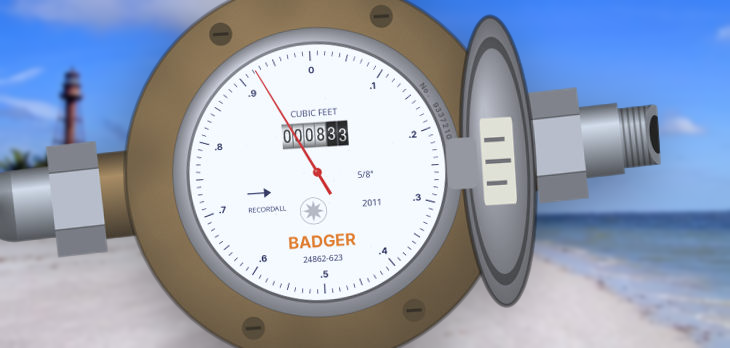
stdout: ft³ 832.92
